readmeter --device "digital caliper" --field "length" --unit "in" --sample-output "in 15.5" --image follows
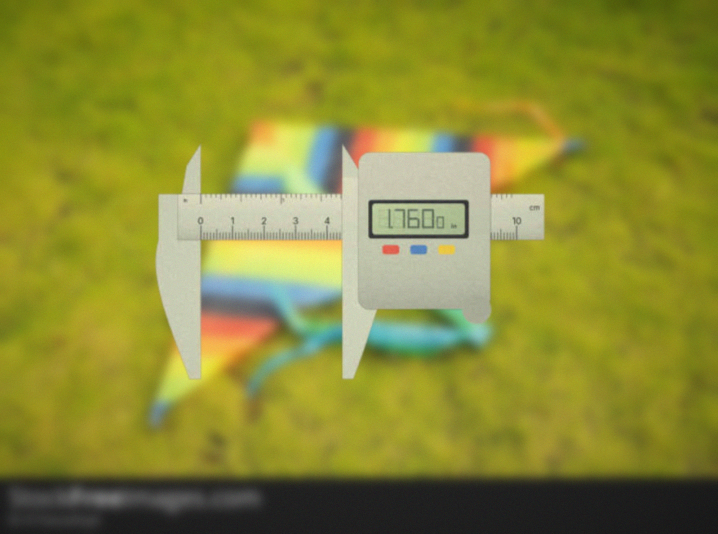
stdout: in 1.7600
